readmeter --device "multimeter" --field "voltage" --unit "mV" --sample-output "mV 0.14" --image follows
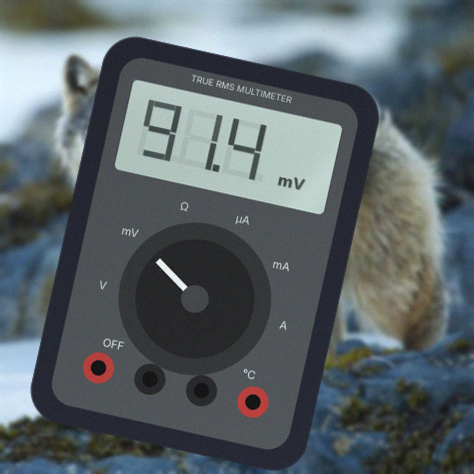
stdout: mV 91.4
